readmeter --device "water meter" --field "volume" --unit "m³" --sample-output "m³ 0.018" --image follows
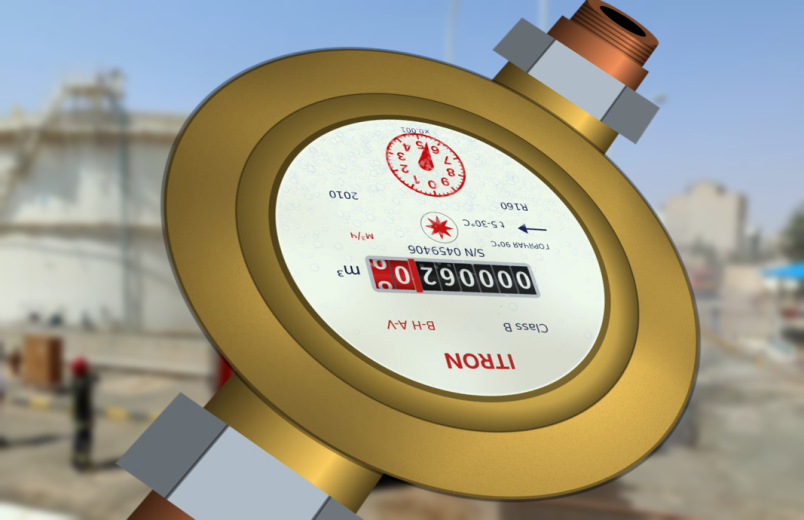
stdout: m³ 62.085
